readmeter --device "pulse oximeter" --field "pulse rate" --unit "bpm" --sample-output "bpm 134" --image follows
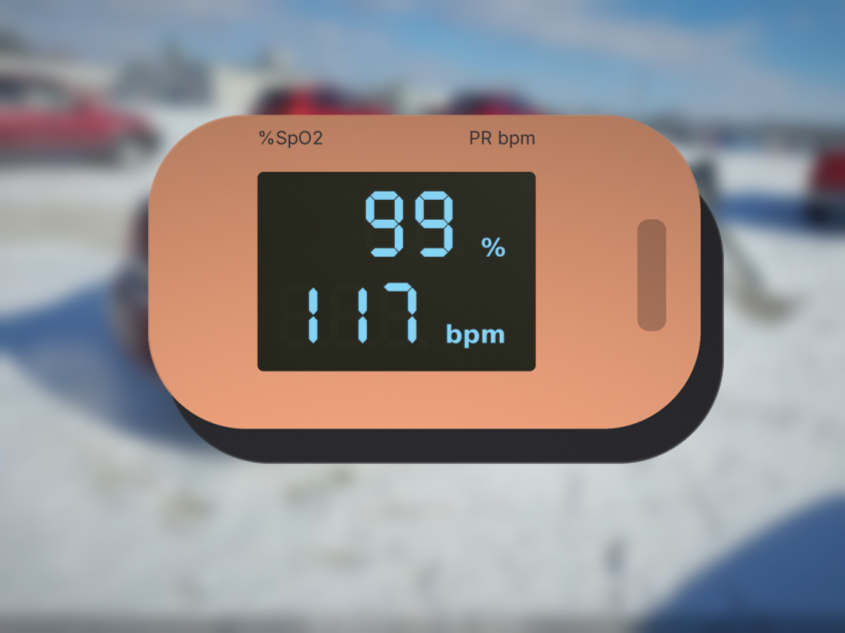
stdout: bpm 117
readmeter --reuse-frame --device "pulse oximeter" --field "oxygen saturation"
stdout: % 99
